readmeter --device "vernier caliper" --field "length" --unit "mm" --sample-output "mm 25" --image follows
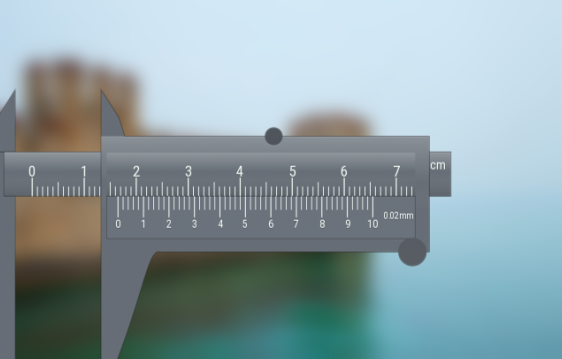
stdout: mm 16.5
